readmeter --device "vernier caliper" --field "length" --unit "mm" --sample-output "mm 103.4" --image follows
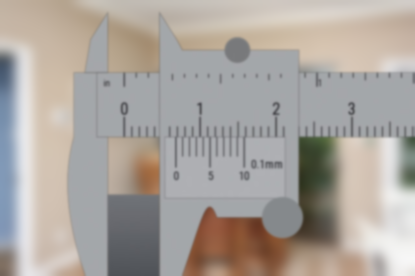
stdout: mm 6.8
